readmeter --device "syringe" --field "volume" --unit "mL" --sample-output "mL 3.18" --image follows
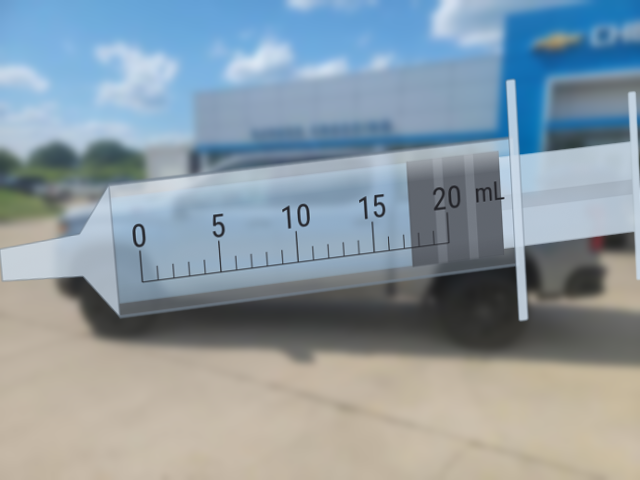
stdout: mL 17.5
